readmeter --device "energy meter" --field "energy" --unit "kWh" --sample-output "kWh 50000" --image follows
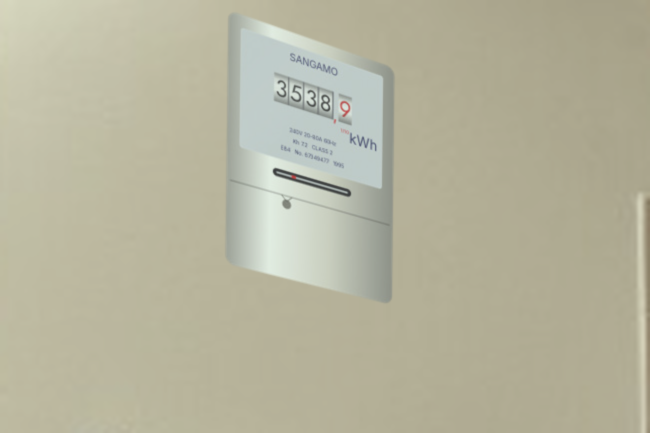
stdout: kWh 3538.9
